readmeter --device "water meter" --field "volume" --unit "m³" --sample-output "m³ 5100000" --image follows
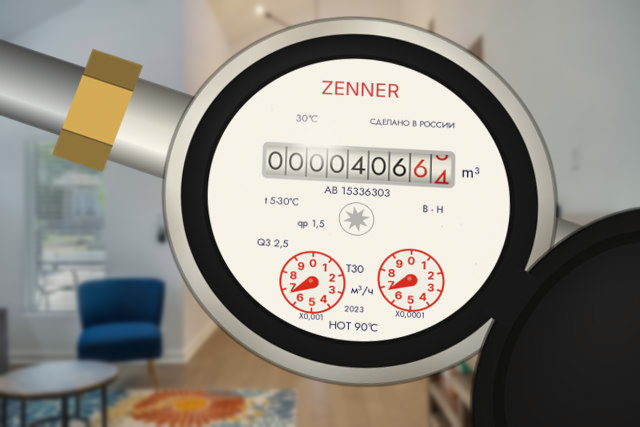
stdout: m³ 406.6366
